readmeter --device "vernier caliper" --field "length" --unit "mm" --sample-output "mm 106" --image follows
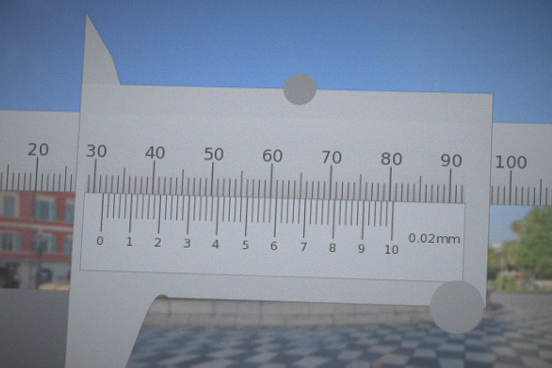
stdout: mm 31.6
